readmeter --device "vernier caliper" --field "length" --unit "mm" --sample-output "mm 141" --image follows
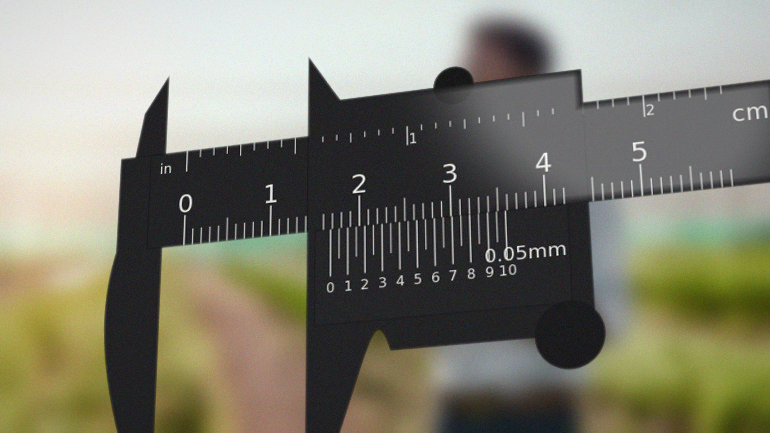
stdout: mm 16.8
